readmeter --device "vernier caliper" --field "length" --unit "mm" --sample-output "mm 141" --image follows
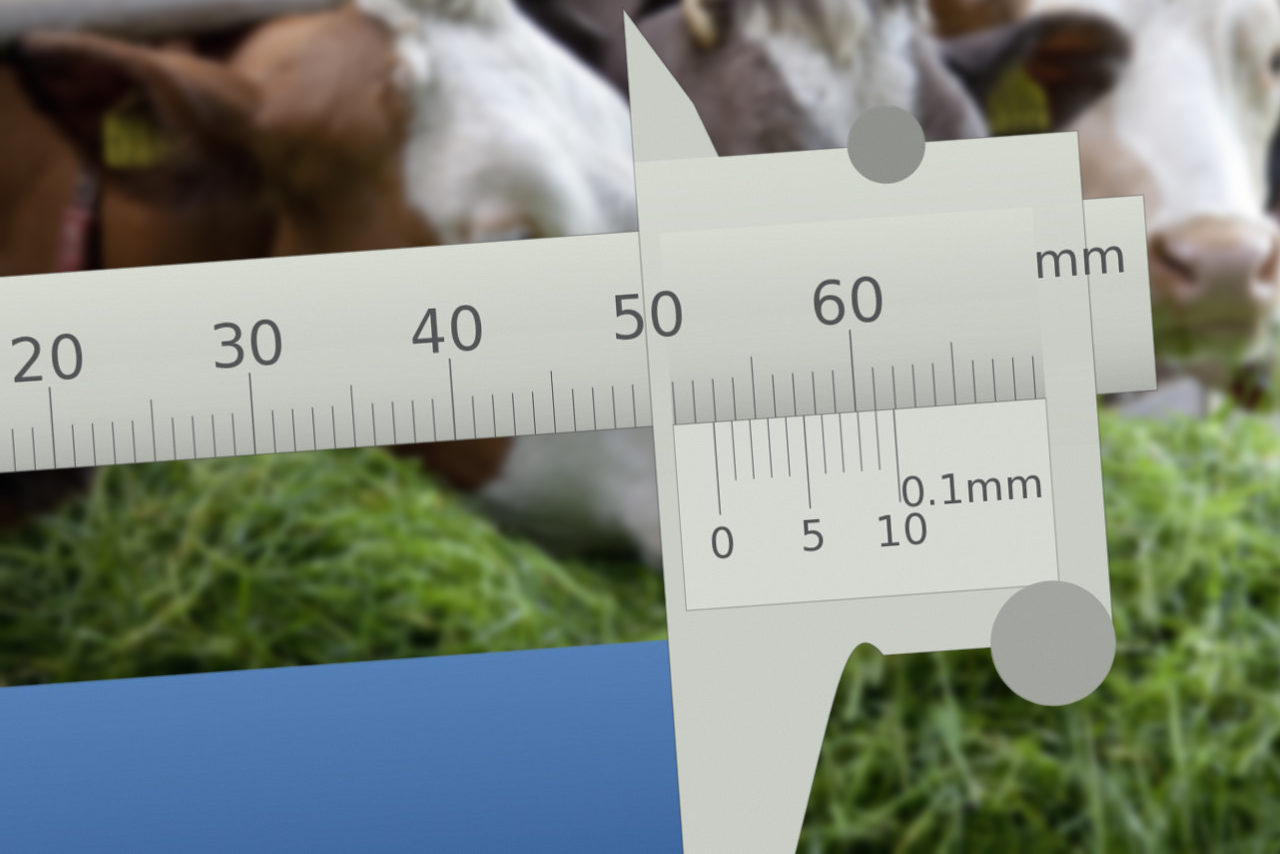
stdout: mm 52.9
